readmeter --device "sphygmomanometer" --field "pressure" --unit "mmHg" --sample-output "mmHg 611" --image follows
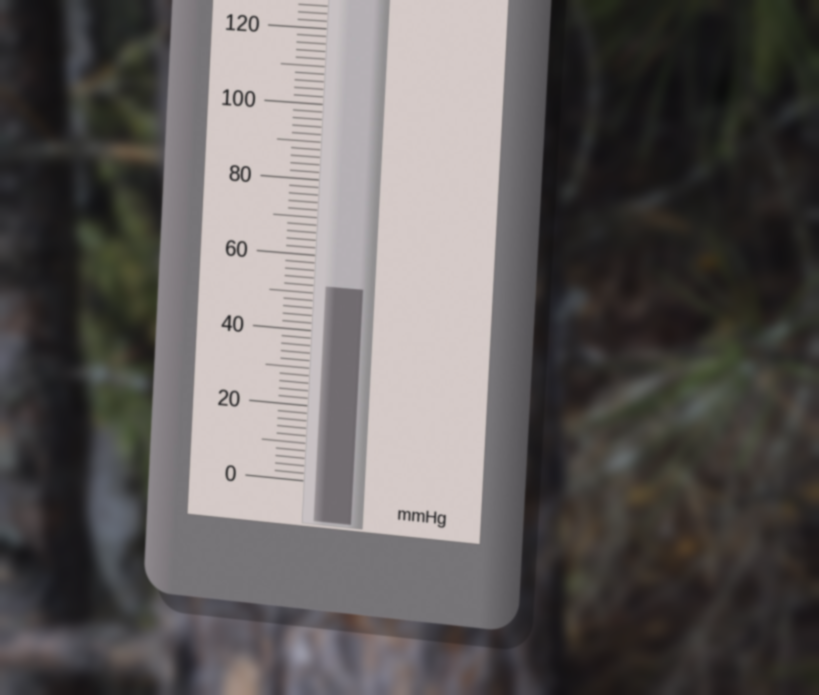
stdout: mmHg 52
